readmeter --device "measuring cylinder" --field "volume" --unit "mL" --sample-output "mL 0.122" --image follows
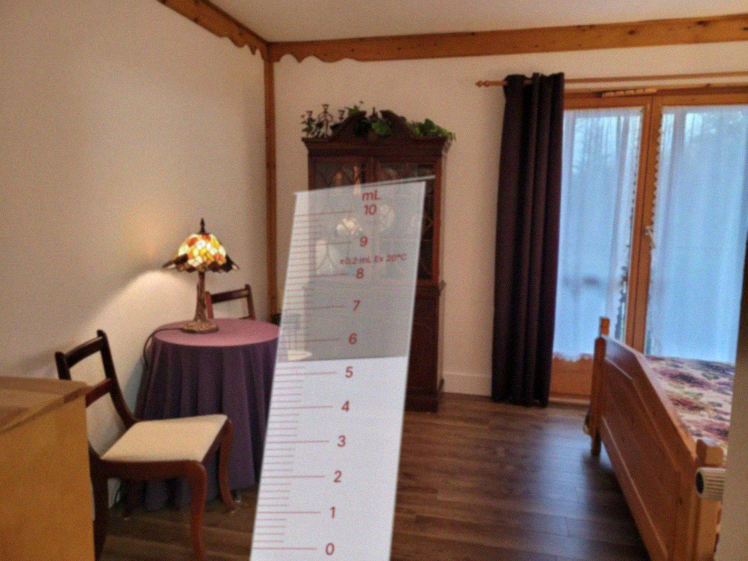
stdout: mL 5.4
